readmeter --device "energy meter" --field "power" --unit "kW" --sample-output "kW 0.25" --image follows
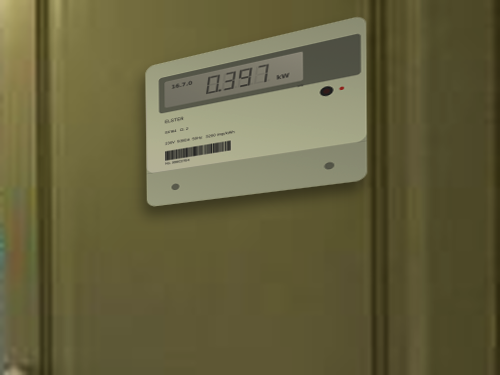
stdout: kW 0.397
